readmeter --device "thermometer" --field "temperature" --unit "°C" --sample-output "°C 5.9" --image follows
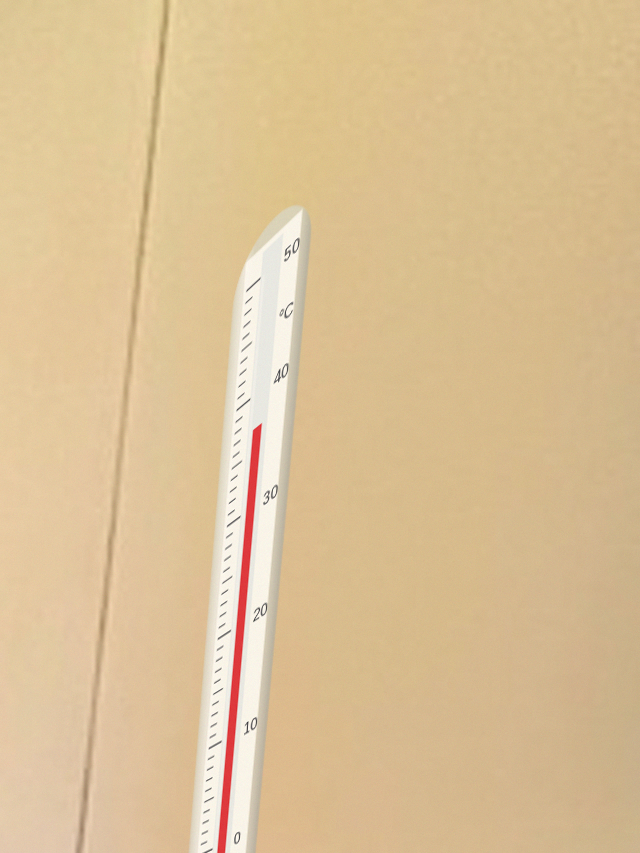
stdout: °C 37
